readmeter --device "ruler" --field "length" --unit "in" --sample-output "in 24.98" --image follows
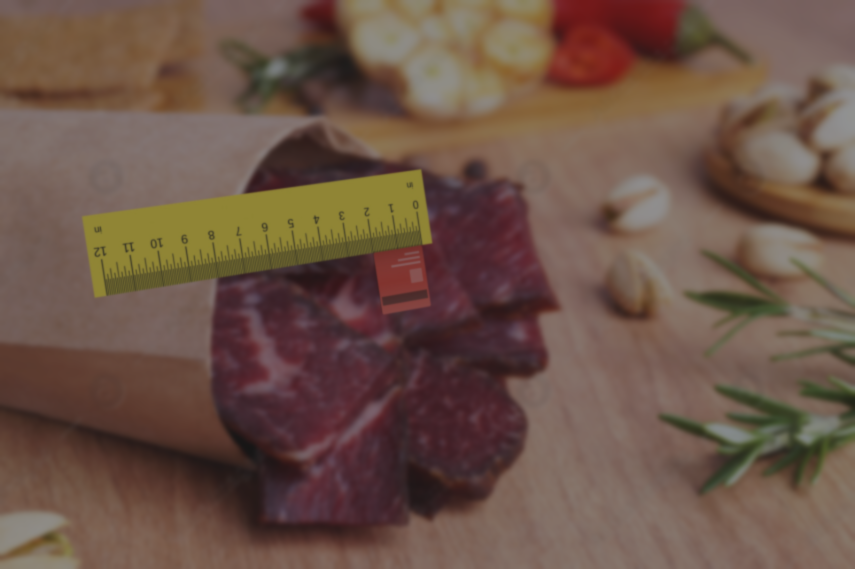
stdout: in 2
